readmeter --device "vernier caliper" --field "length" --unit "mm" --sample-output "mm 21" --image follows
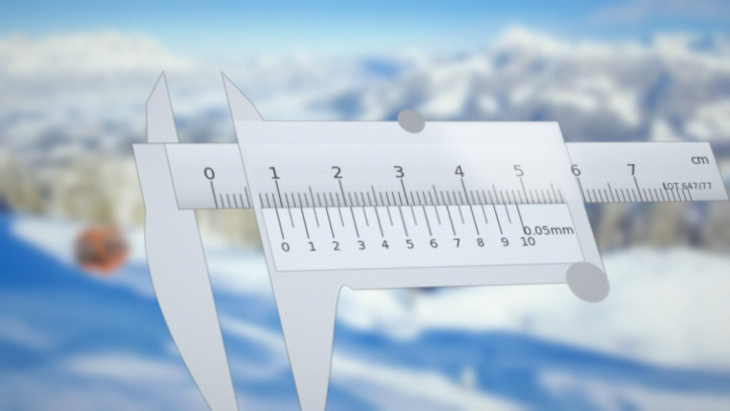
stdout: mm 9.0
